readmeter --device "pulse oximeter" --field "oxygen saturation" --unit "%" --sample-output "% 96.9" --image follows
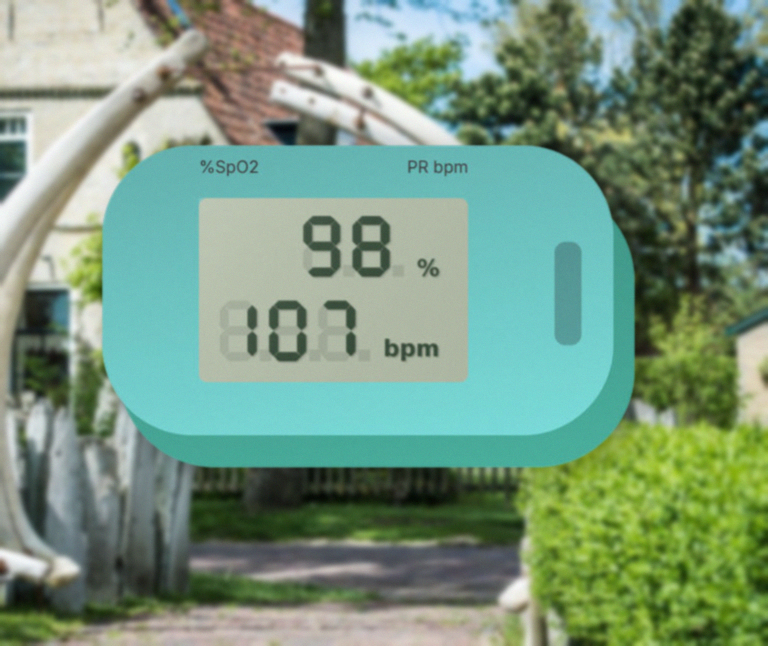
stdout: % 98
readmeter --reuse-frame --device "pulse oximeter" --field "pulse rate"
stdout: bpm 107
